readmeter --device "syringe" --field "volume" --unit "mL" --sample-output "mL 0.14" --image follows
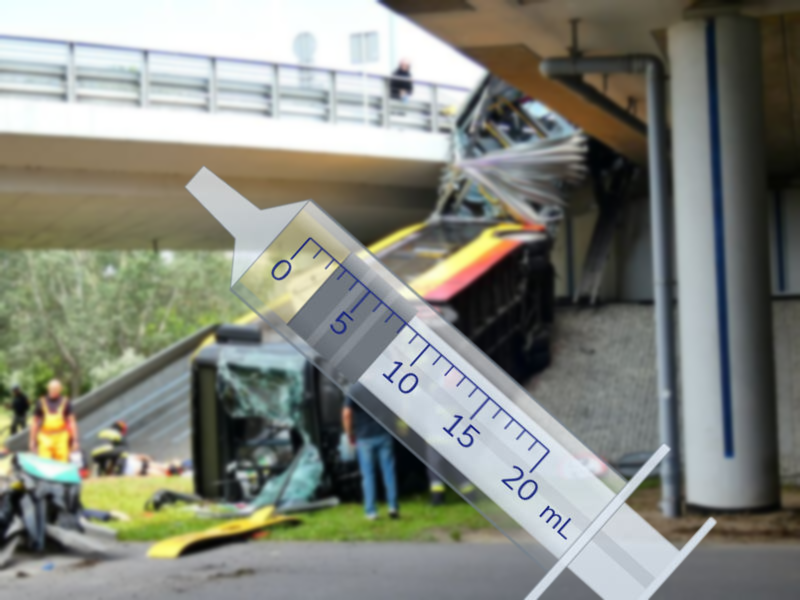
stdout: mL 2.5
